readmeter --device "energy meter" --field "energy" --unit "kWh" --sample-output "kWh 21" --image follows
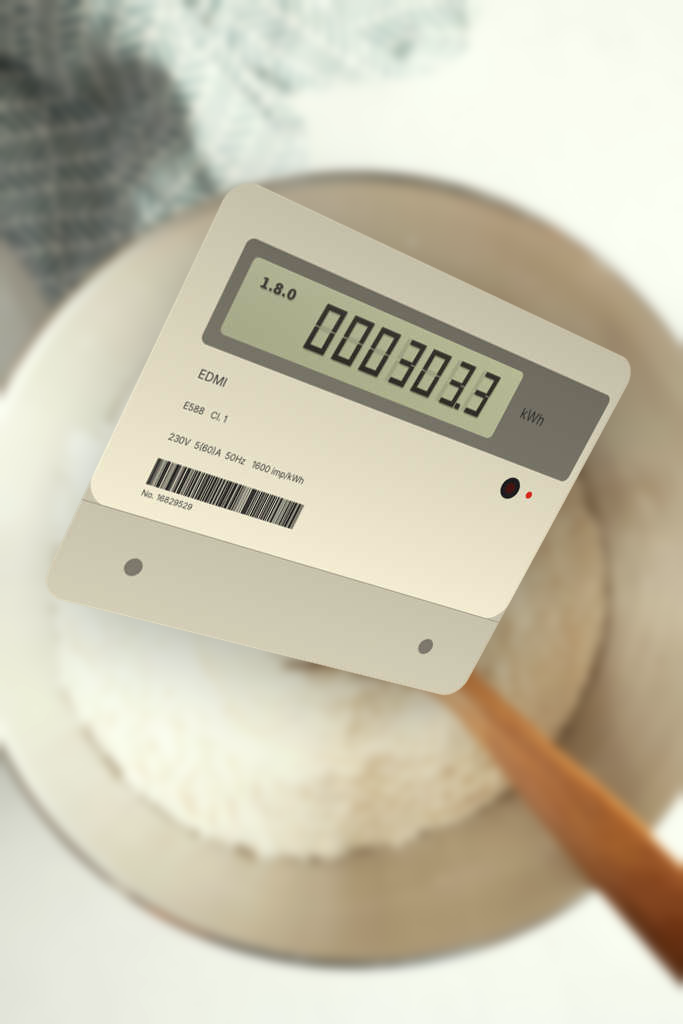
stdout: kWh 303.3
